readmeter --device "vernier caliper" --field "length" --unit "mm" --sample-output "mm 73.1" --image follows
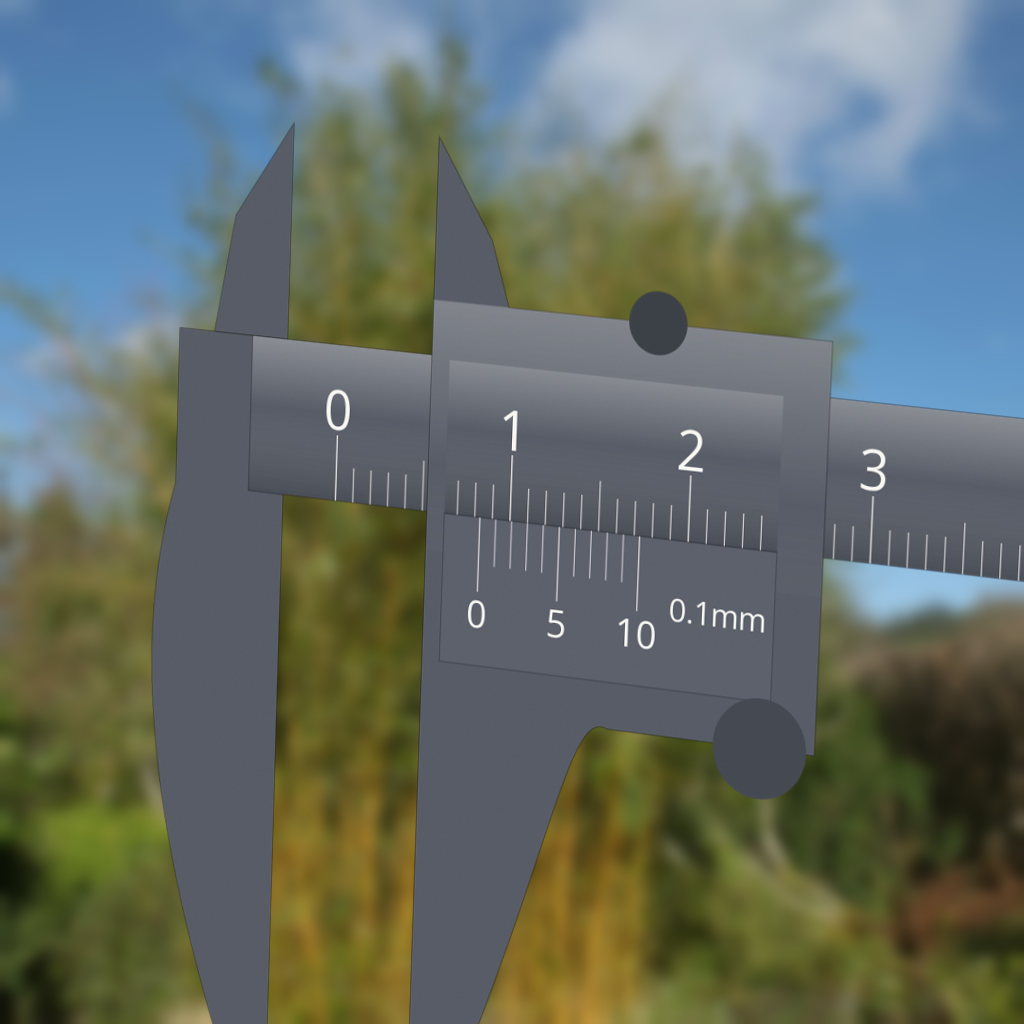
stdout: mm 8.3
